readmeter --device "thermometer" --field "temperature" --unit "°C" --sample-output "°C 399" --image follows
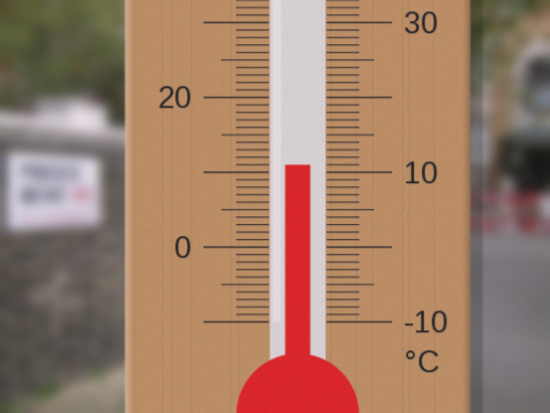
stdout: °C 11
